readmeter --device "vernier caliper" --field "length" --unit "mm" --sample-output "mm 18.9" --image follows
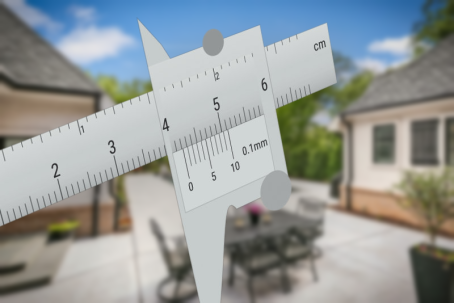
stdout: mm 42.2
